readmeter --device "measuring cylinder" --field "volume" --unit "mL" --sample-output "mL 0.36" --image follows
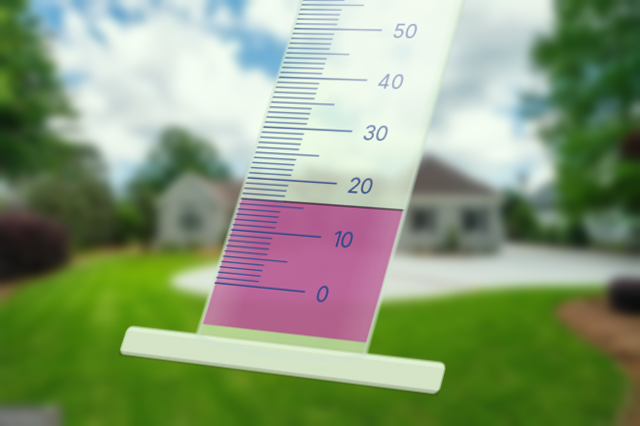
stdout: mL 16
